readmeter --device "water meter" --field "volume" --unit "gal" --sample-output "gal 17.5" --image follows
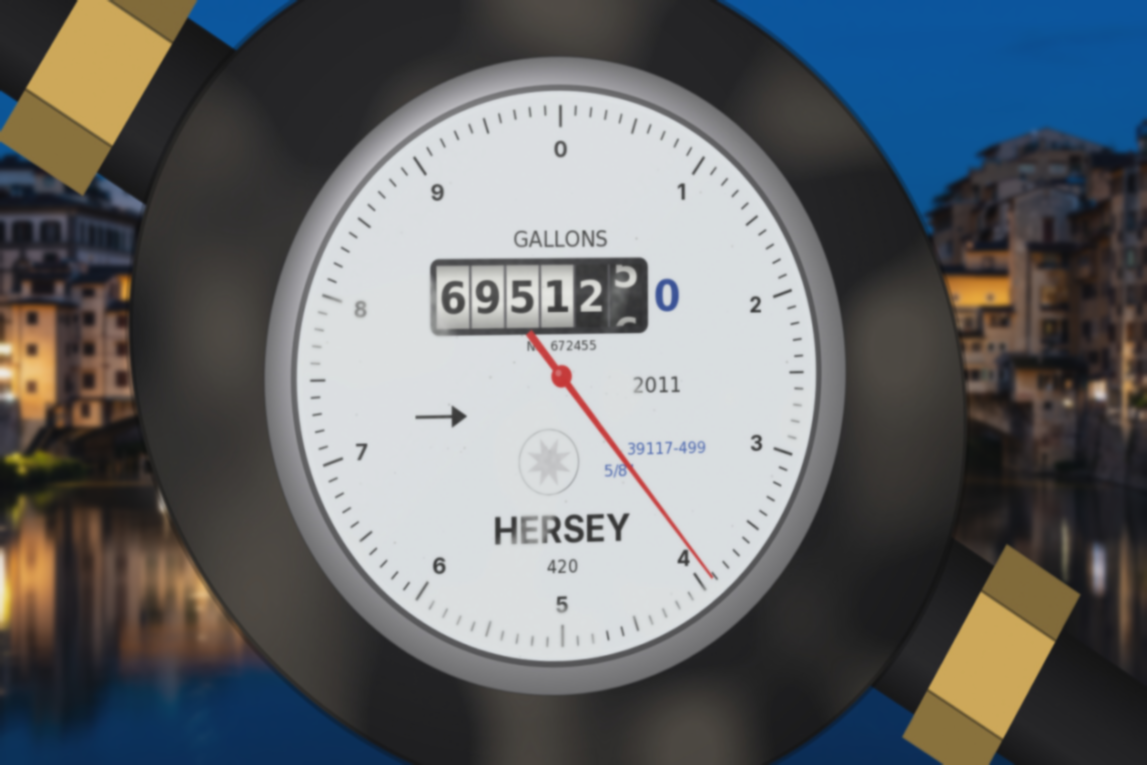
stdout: gal 6951253.9
